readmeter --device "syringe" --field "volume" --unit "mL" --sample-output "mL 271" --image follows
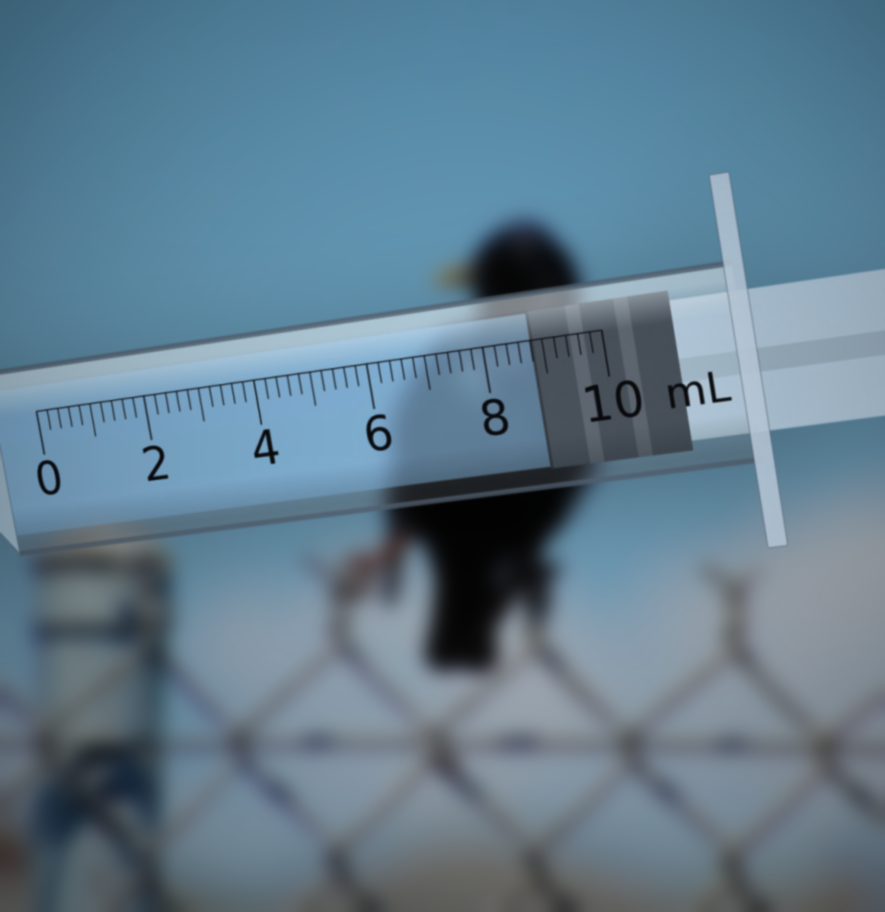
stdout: mL 8.8
